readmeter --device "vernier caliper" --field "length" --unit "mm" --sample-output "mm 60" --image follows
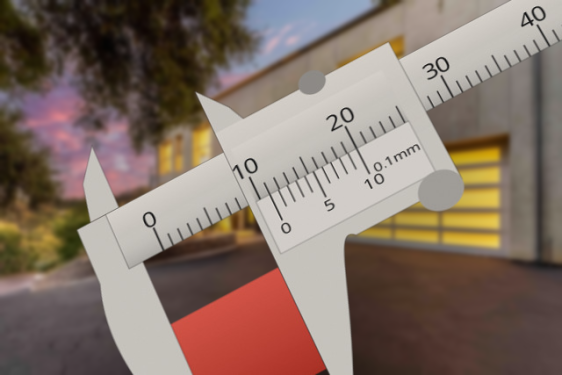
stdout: mm 11.0
